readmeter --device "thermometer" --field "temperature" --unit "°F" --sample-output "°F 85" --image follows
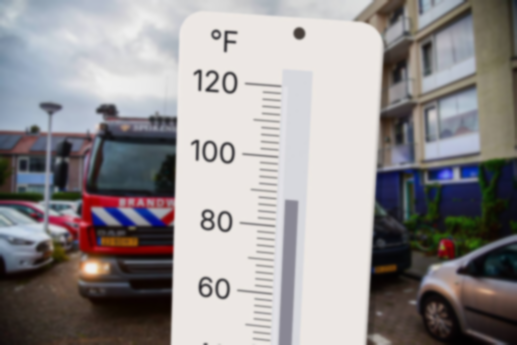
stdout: °F 88
